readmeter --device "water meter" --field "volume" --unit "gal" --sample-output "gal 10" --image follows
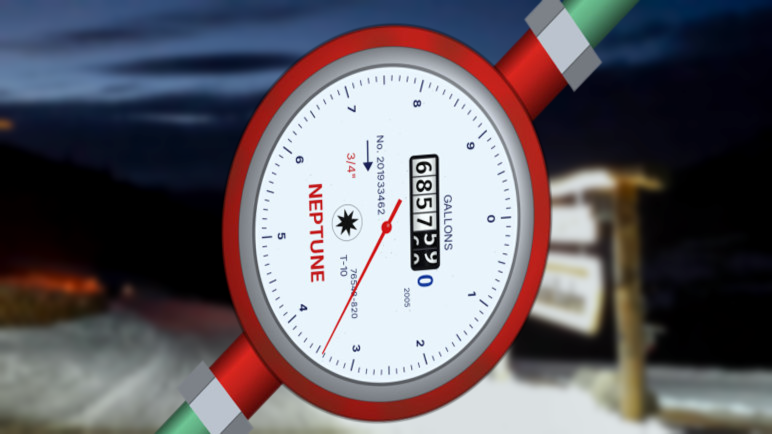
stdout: gal 6857593.4
